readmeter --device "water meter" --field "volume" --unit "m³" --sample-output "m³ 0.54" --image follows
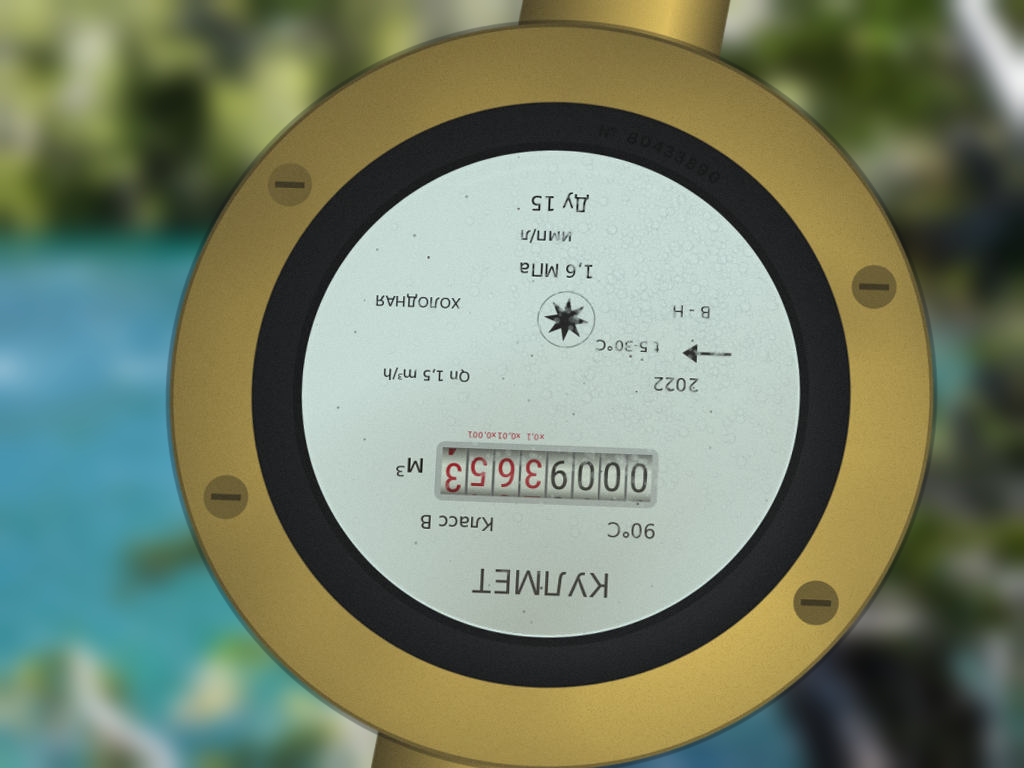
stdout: m³ 9.3653
